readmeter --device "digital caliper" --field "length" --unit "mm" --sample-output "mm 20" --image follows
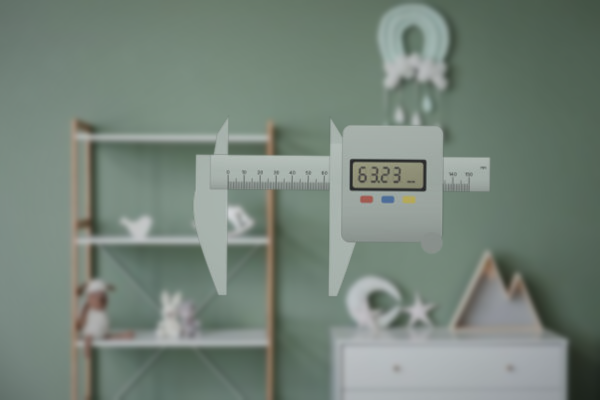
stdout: mm 63.23
